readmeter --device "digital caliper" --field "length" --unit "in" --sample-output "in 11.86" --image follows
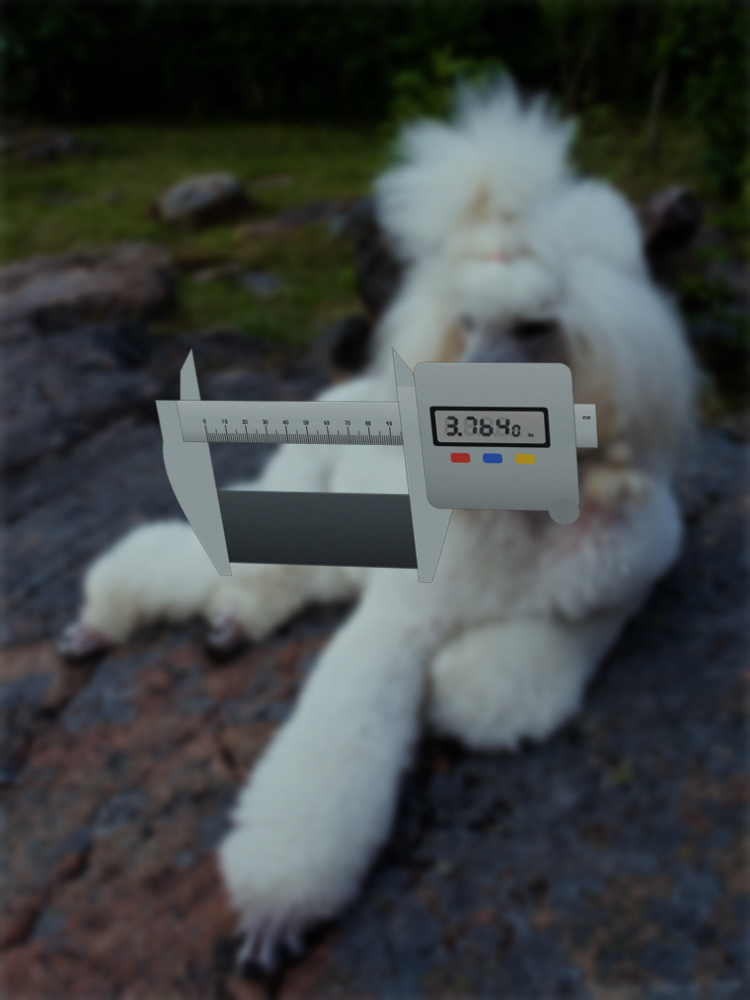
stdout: in 3.7640
